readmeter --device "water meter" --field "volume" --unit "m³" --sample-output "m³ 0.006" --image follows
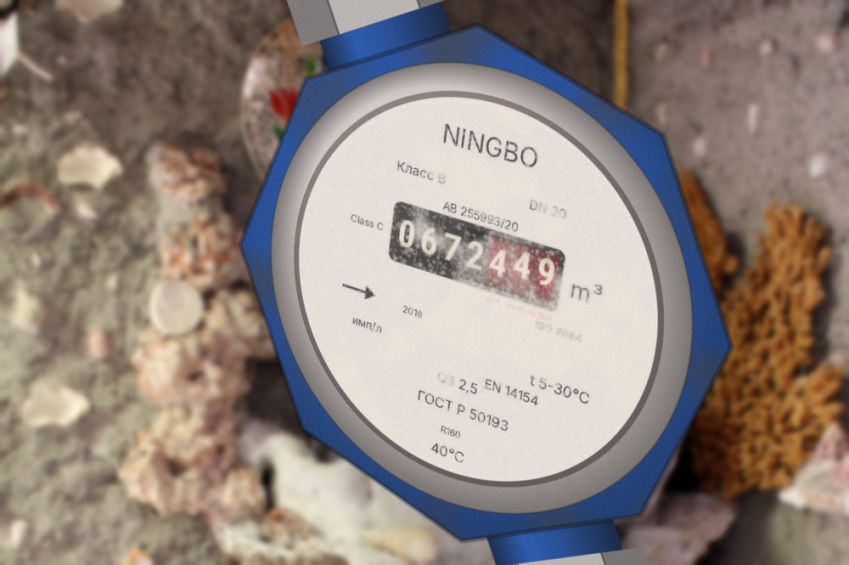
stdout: m³ 672.449
